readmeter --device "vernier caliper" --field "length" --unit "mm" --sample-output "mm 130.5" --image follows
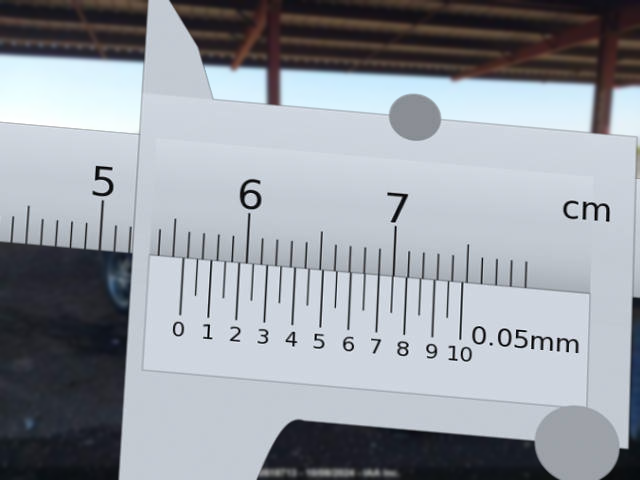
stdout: mm 55.7
